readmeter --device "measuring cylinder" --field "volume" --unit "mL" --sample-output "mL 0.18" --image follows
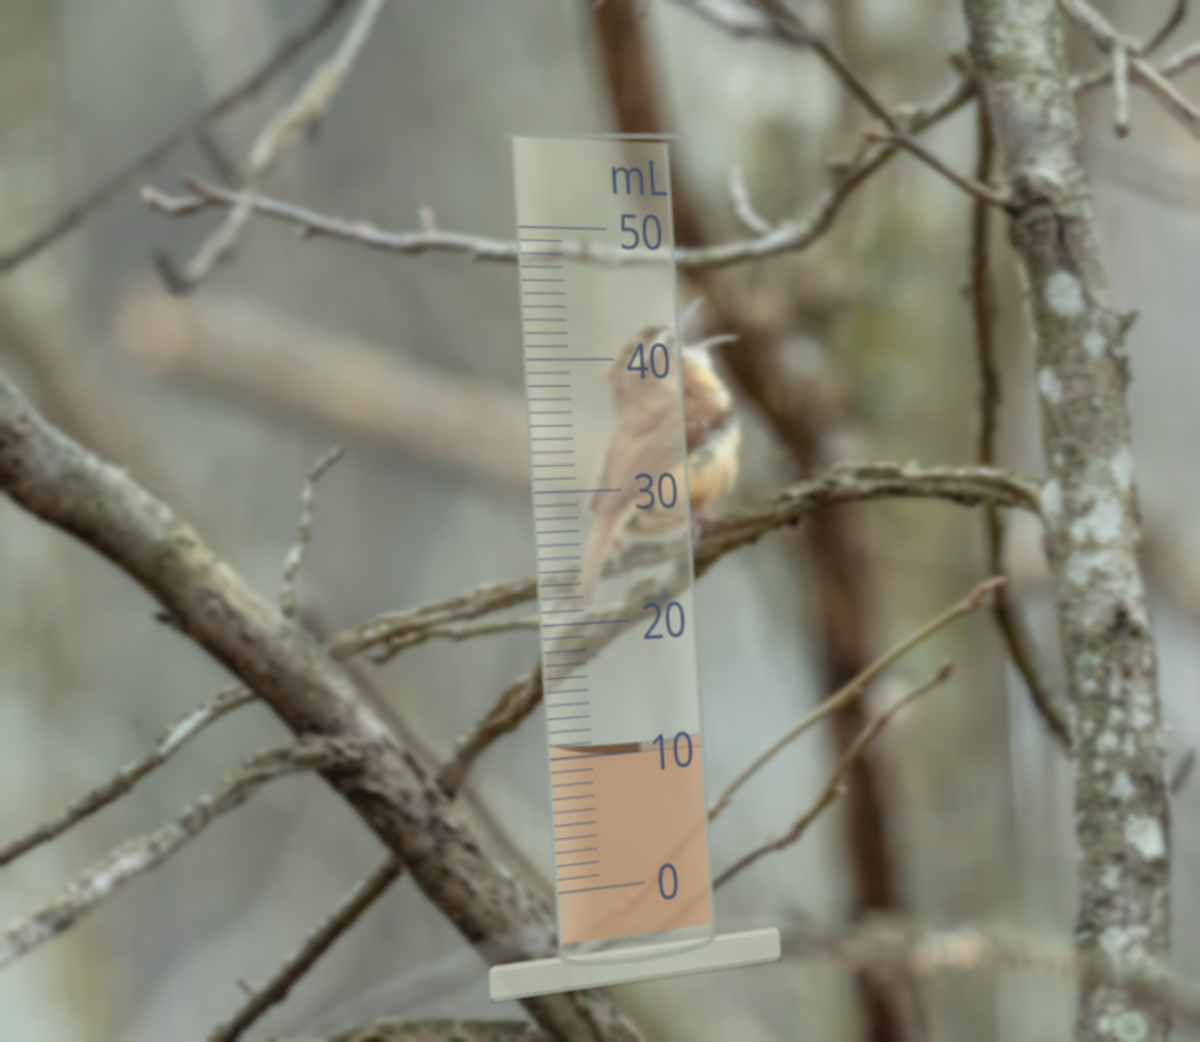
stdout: mL 10
